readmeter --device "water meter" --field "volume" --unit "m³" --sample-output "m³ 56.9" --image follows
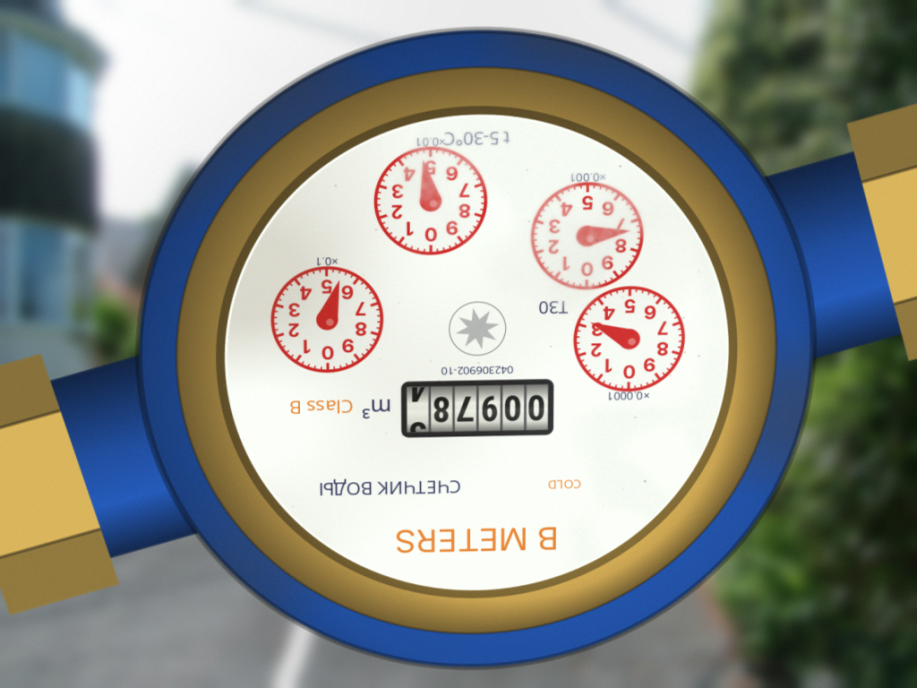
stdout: m³ 9783.5473
